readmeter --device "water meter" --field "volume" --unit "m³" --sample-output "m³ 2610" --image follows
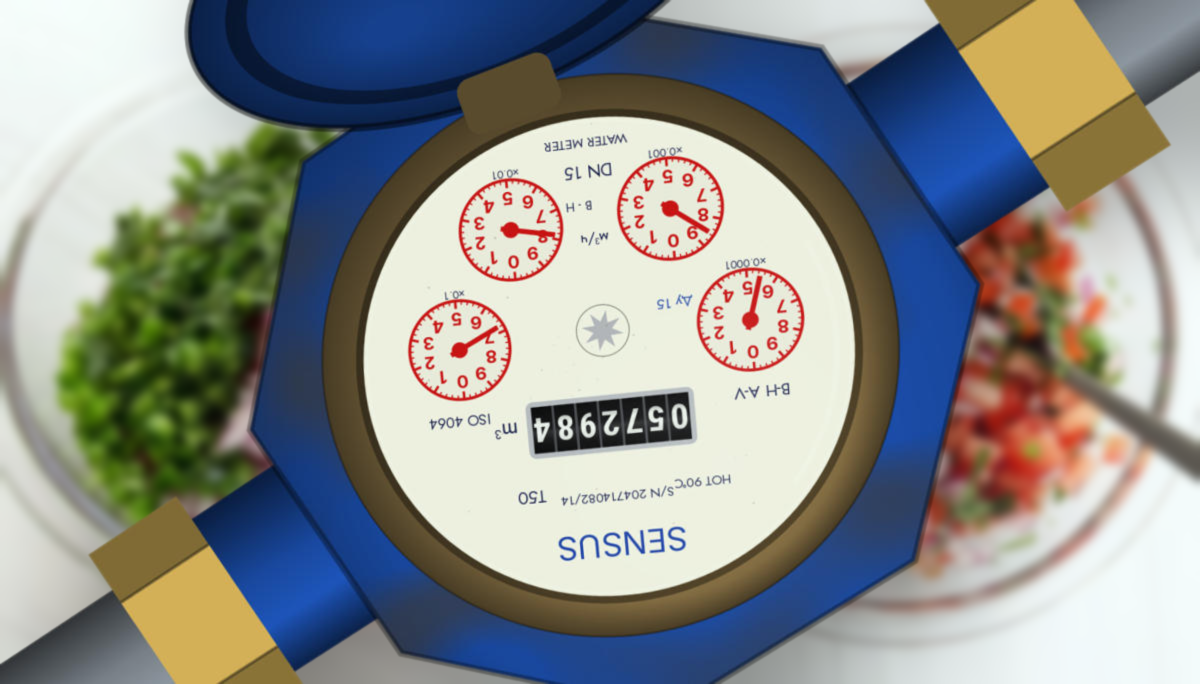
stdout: m³ 572984.6785
